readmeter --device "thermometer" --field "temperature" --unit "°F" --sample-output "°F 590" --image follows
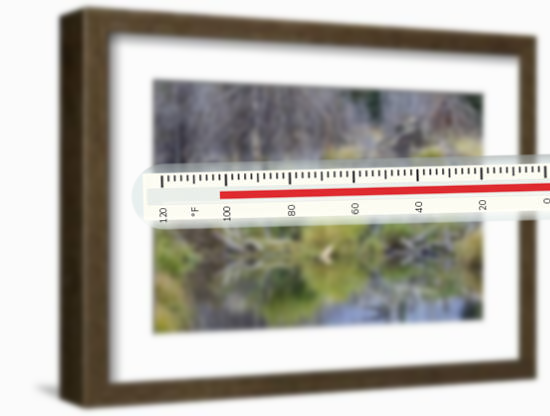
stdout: °F 102
